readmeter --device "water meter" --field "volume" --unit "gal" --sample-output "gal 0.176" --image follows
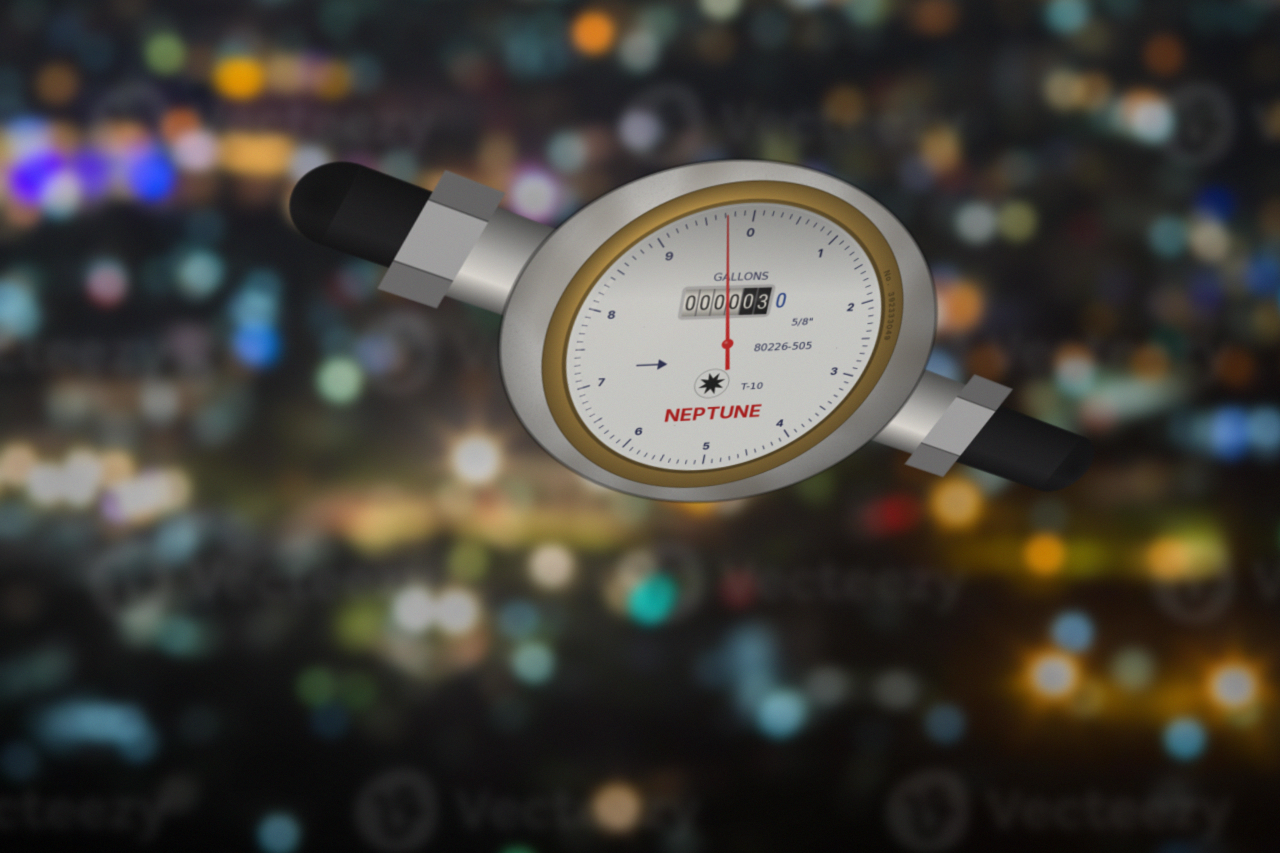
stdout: gal 29.7
